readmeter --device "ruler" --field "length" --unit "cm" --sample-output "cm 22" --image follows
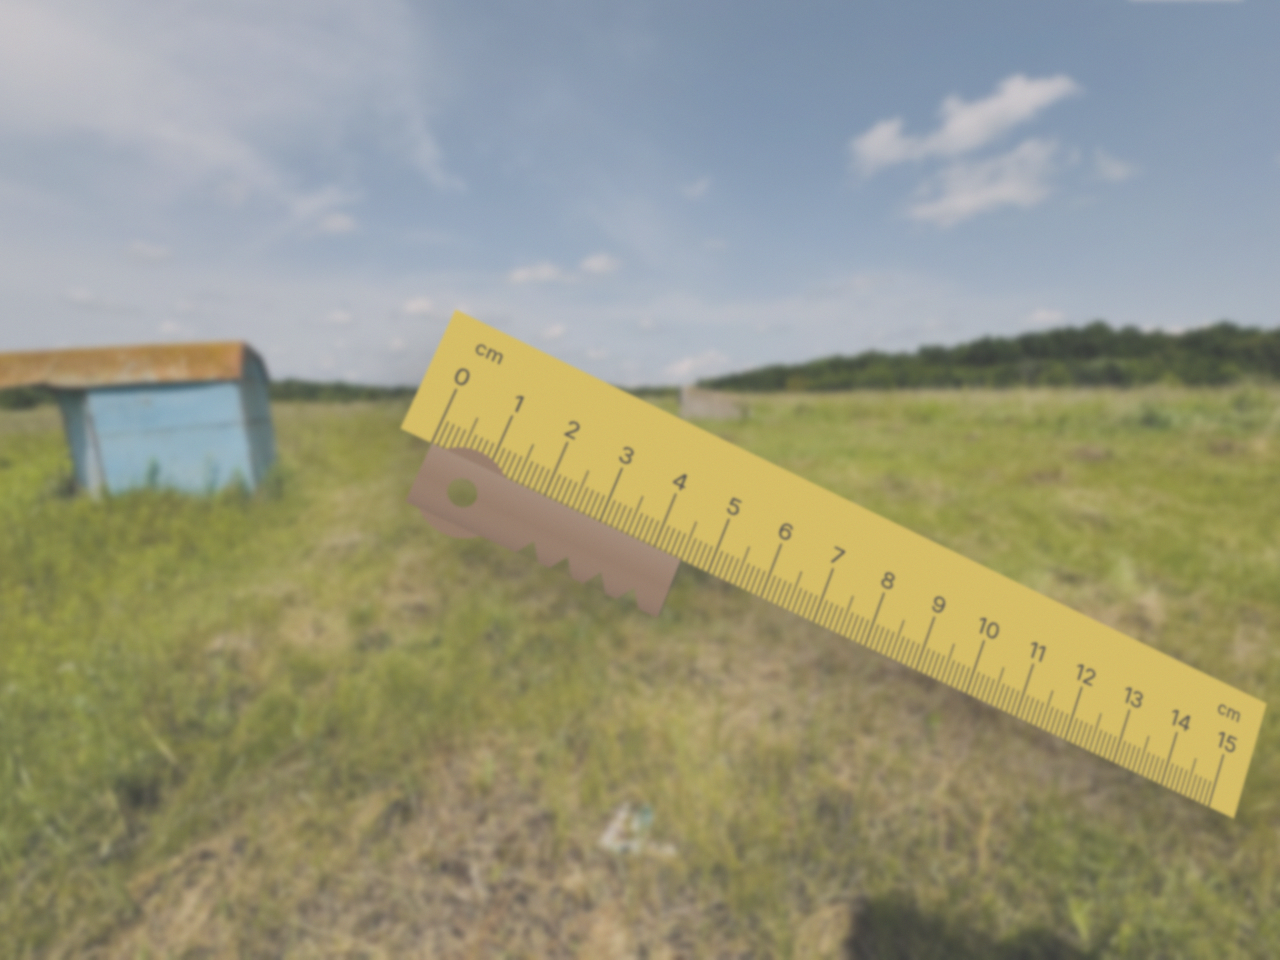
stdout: cm 4.5
